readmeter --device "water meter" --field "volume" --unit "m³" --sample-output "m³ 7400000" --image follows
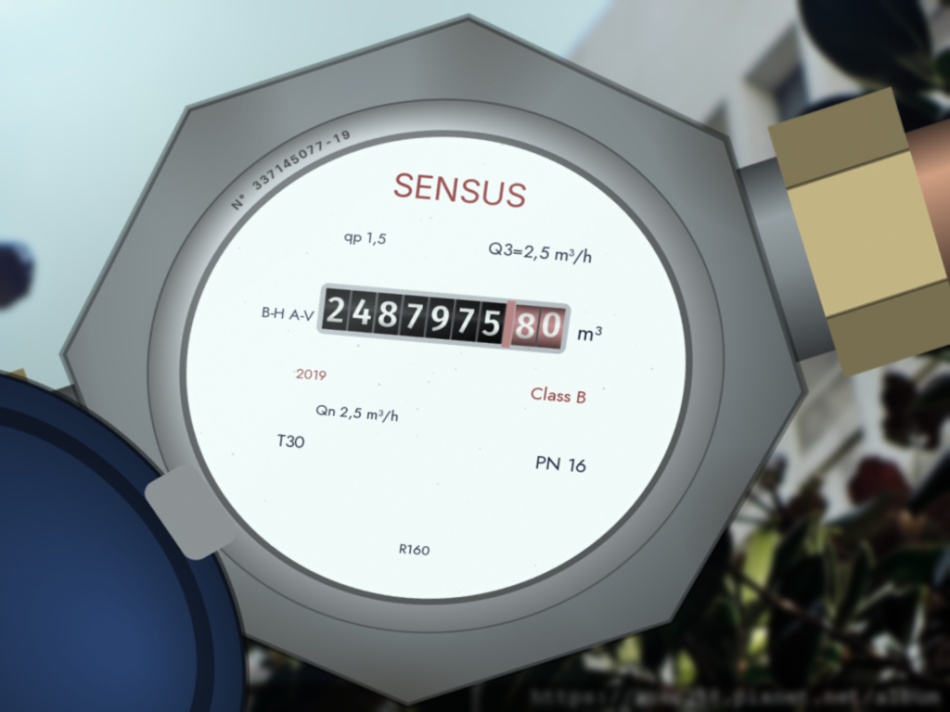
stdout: m³ 2487975.80
